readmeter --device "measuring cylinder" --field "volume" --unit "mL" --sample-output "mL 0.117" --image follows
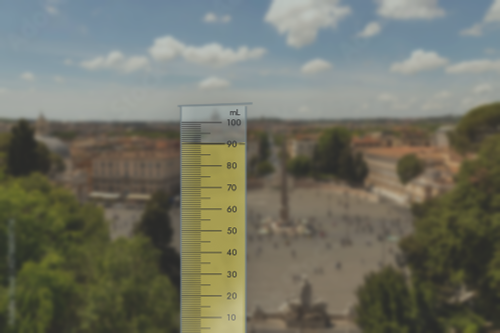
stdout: mL 90
